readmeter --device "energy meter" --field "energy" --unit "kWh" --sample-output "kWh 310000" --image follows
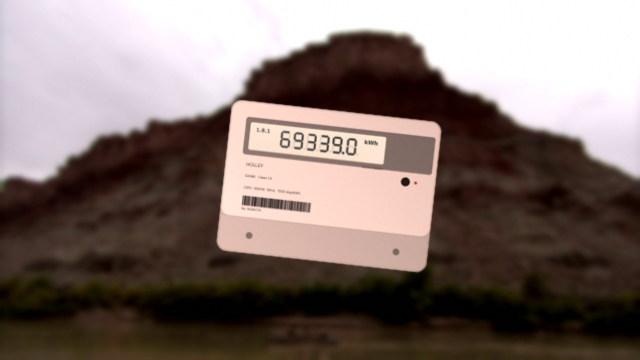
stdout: kWh 69339.0
